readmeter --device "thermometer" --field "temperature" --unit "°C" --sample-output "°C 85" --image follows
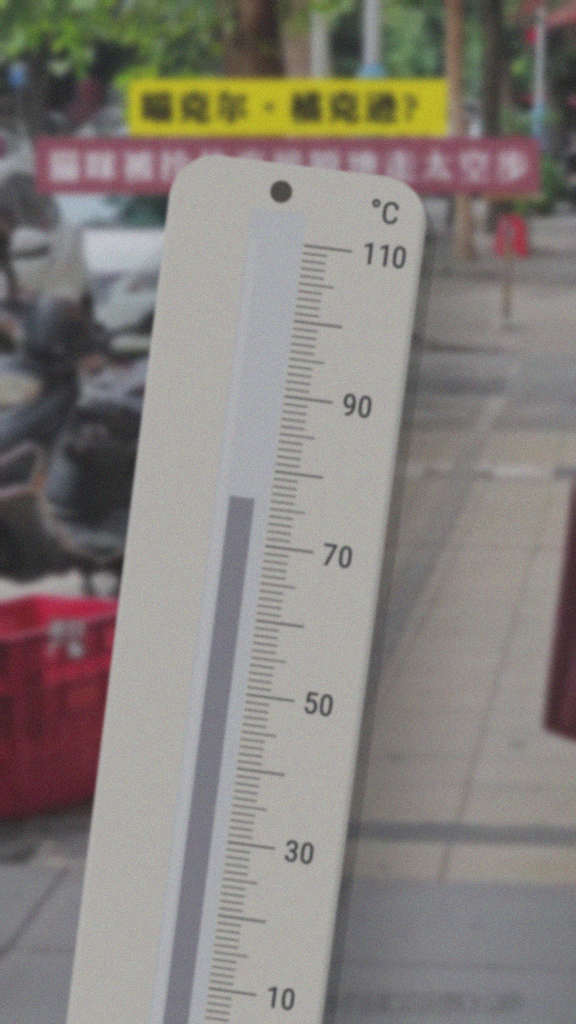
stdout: °C 76
